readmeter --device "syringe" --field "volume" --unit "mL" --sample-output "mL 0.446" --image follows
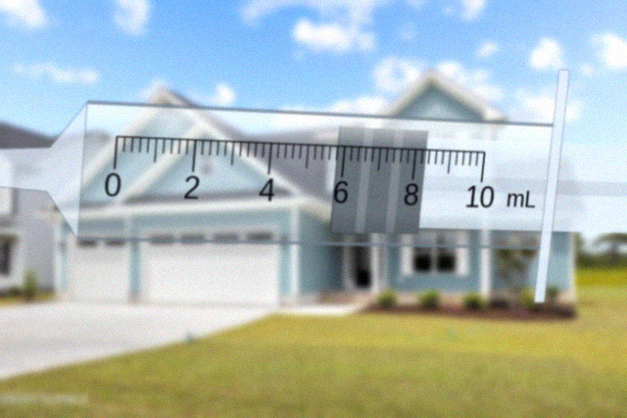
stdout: mL 5.8
